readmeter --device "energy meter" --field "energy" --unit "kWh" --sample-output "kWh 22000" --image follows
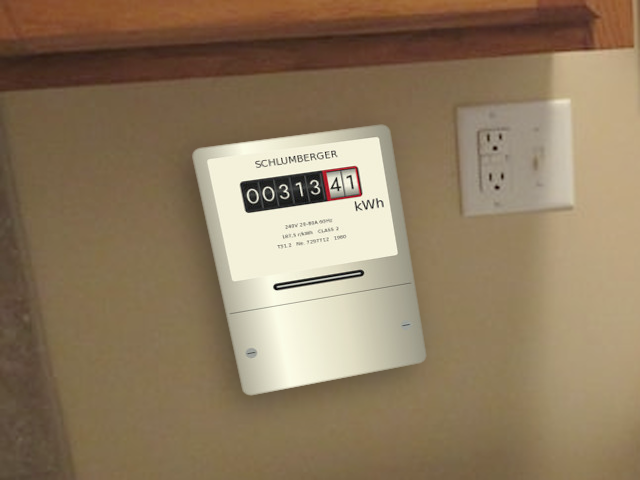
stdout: kWh 313.41
